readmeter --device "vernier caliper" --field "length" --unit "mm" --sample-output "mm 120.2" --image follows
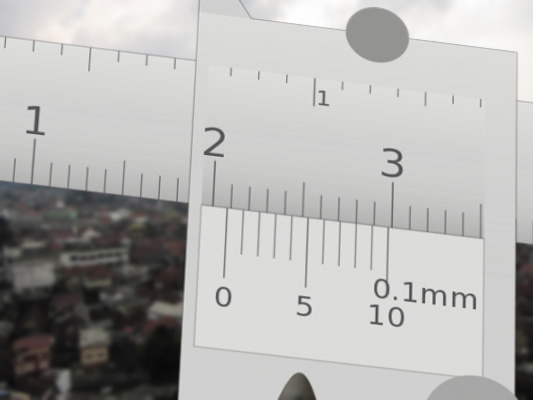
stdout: mm 20.8
